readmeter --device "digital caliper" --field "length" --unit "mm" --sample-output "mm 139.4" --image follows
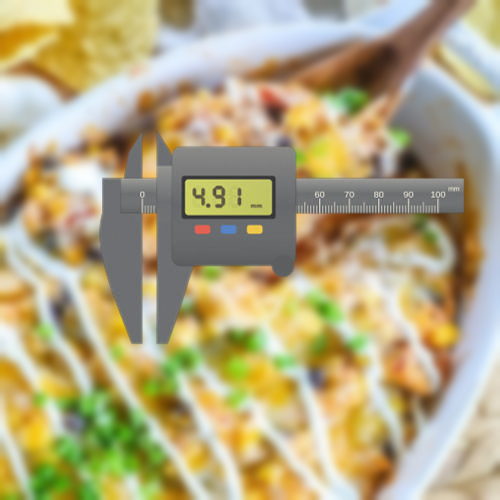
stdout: mm 4.91
